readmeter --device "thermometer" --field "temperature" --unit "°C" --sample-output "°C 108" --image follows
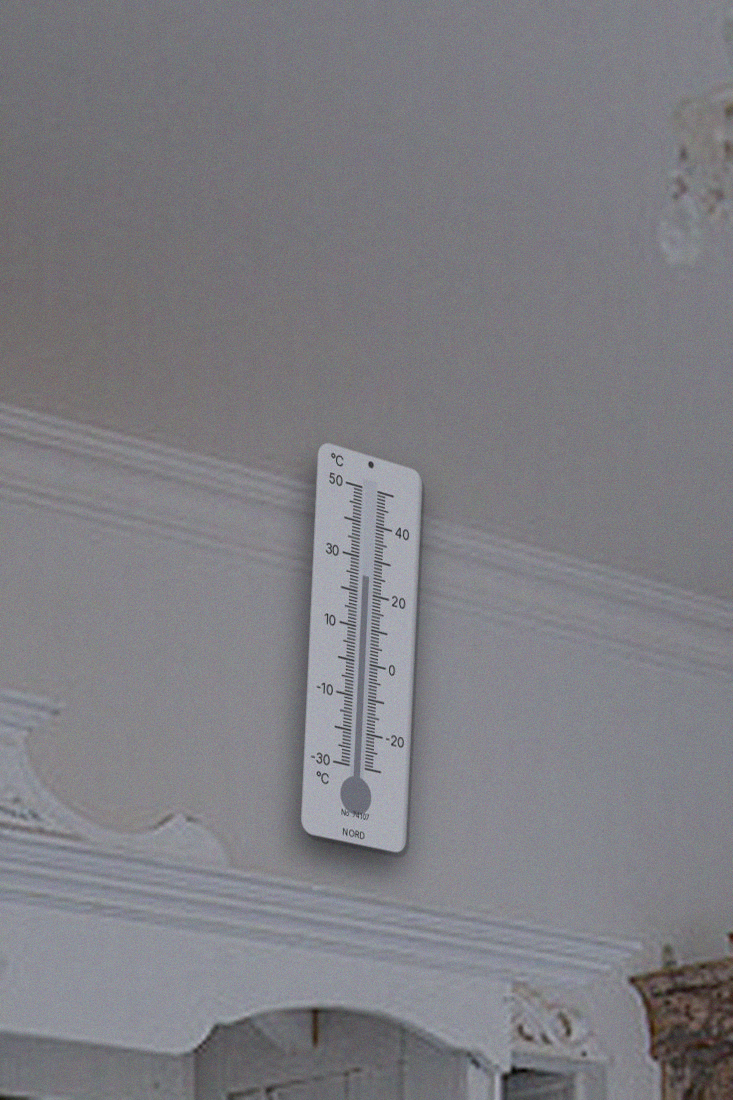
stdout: °C 25
